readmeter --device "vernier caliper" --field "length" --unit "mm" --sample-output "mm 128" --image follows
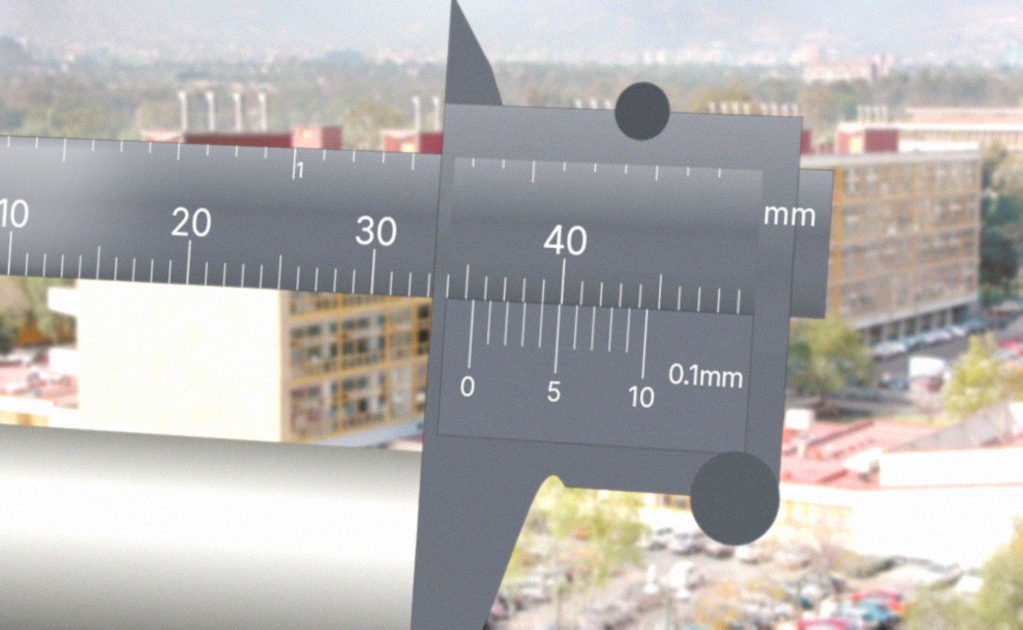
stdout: mm 35.4
